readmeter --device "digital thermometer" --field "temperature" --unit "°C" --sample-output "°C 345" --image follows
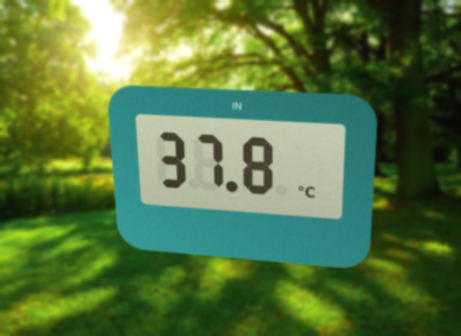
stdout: °C 37.8
